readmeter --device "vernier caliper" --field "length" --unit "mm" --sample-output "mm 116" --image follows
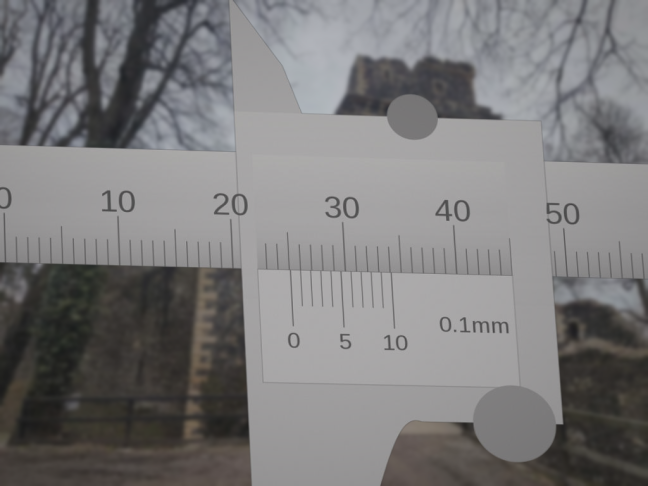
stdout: mm 25.1
